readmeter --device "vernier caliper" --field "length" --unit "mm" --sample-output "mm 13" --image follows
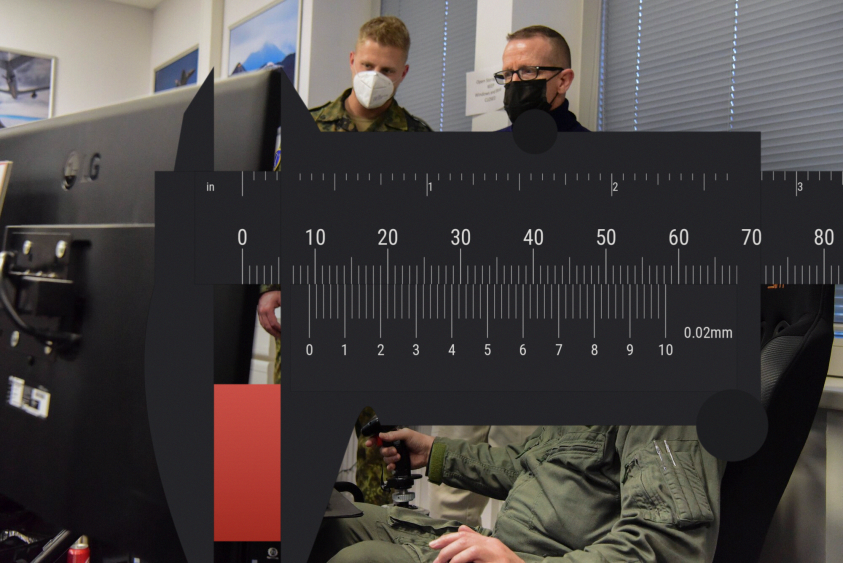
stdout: mm 9.2
